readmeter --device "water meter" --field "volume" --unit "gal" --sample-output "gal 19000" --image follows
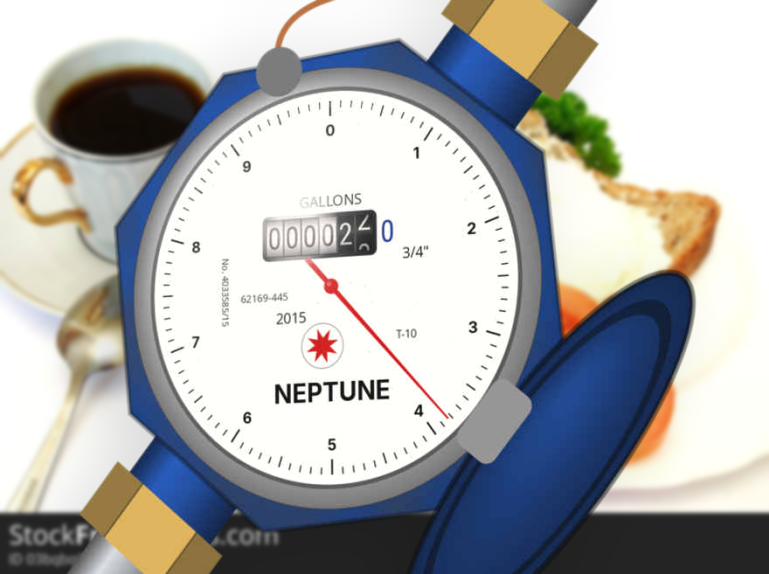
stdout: gal 223.8
